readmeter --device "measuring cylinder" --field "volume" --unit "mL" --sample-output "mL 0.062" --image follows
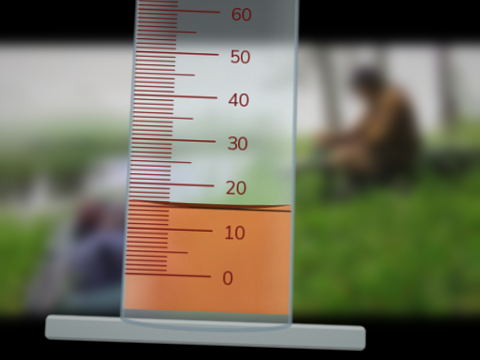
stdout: mL 15
